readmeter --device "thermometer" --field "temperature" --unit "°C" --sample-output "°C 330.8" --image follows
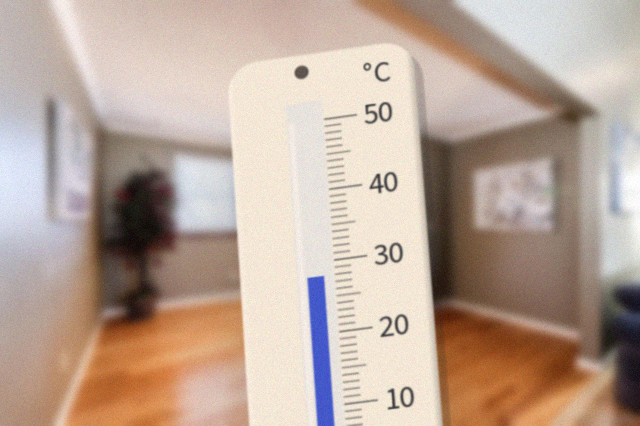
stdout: °C 28
